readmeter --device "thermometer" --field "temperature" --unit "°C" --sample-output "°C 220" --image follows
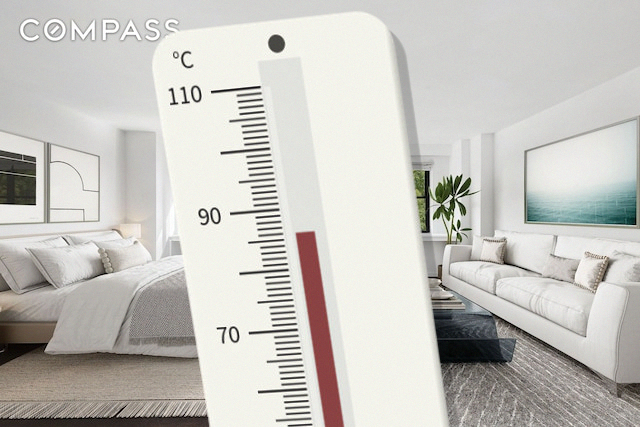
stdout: °C 86
